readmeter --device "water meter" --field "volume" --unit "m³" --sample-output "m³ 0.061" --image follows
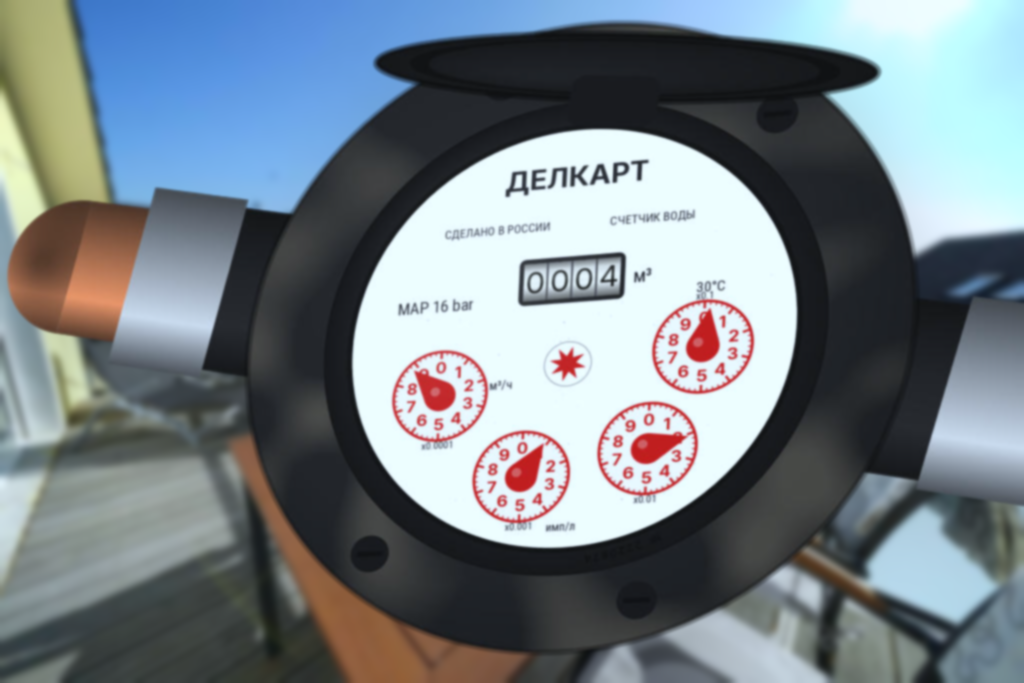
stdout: m³ 4.0208
